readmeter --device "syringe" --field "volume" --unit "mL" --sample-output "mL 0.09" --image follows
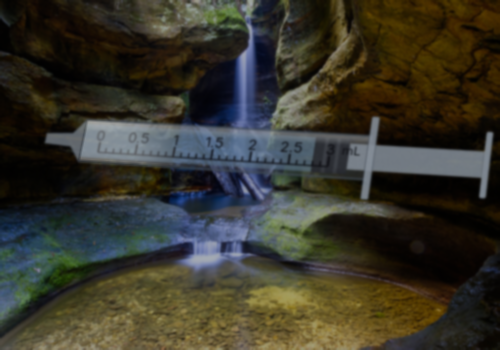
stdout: mL 2.8
